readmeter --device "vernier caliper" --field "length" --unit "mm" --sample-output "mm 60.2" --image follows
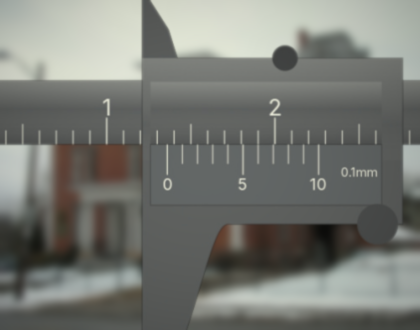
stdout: mm 13.6
